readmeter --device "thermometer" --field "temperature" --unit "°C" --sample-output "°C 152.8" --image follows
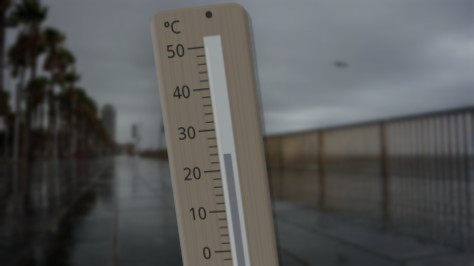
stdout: °C 24
